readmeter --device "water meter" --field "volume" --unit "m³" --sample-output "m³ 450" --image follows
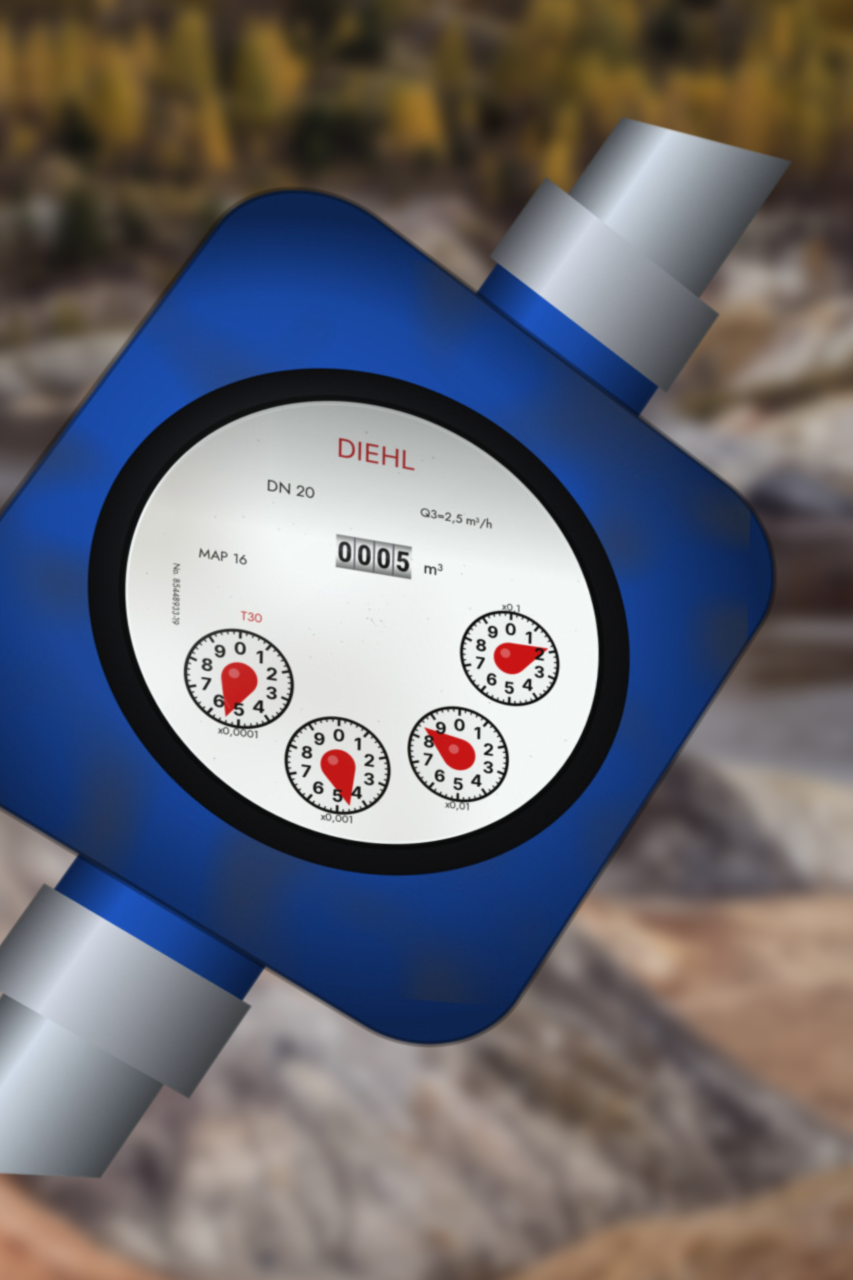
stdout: m³ 5.1845
